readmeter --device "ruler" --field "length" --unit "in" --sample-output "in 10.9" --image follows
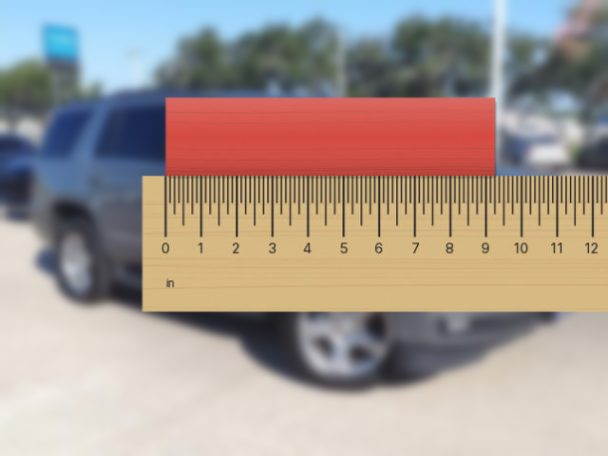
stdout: in 9.25
